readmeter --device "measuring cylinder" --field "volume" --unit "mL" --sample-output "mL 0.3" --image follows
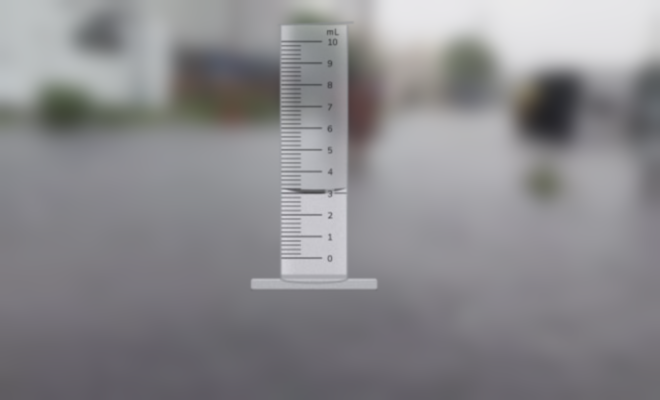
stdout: mL 3
